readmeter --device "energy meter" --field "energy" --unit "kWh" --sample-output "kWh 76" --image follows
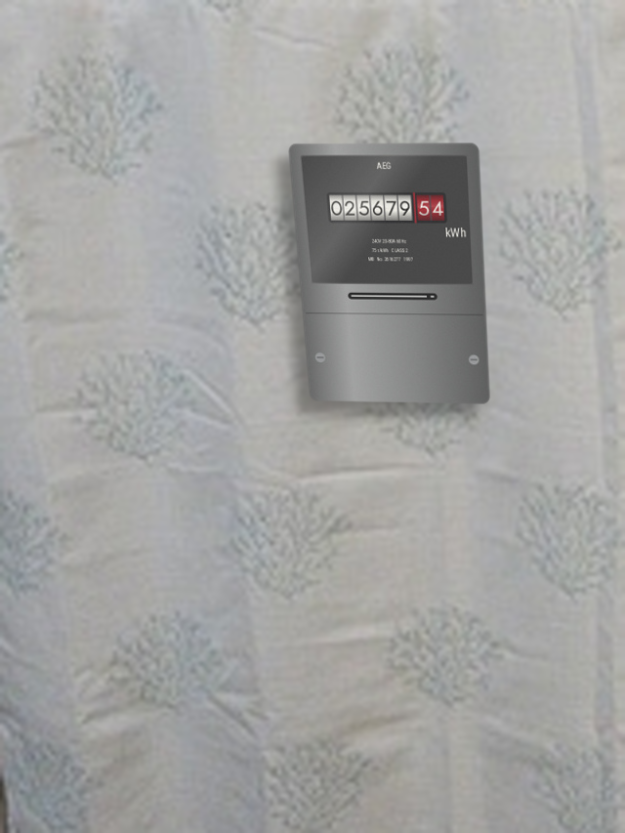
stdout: kWh 25679.54
